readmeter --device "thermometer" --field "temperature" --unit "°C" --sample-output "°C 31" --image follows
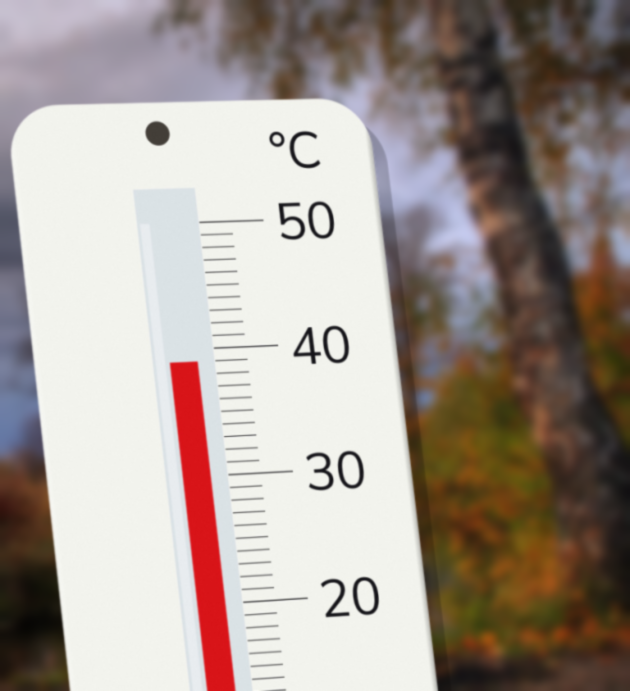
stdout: °C 39
